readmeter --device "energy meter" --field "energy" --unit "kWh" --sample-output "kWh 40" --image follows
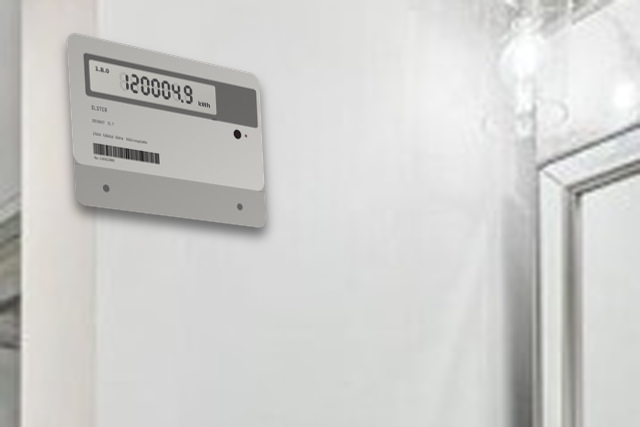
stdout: kWh 120004.9
